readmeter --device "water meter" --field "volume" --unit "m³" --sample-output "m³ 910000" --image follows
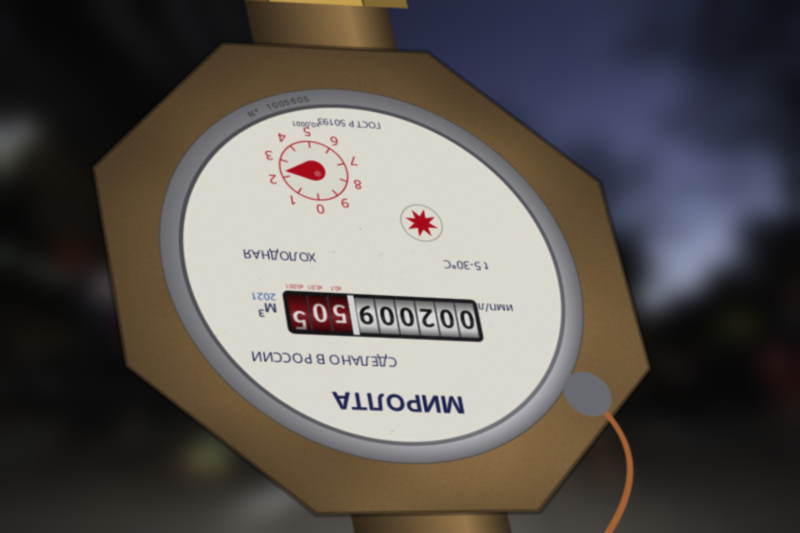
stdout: m³ 2009.5052
